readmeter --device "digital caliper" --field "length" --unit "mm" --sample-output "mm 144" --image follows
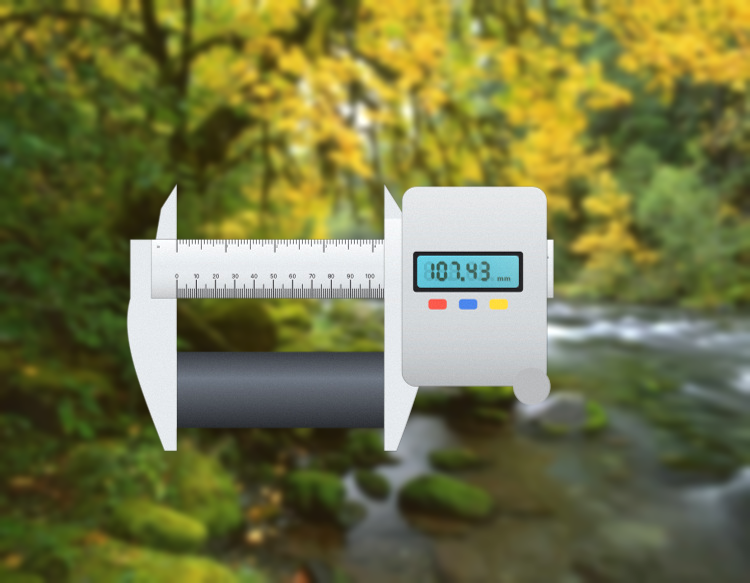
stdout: mm 107.43
